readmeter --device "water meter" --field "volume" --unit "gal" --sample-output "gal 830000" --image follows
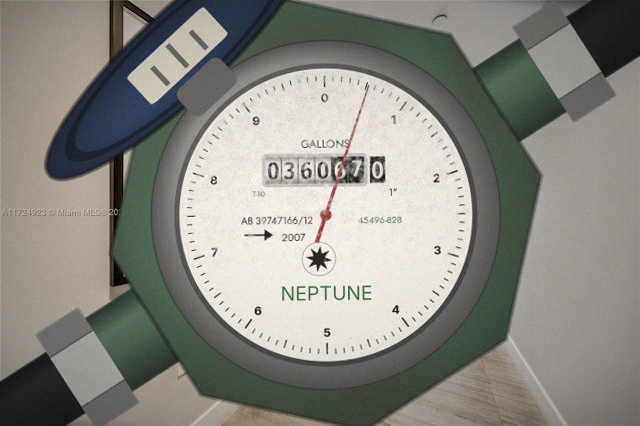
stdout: gal 360670.5
